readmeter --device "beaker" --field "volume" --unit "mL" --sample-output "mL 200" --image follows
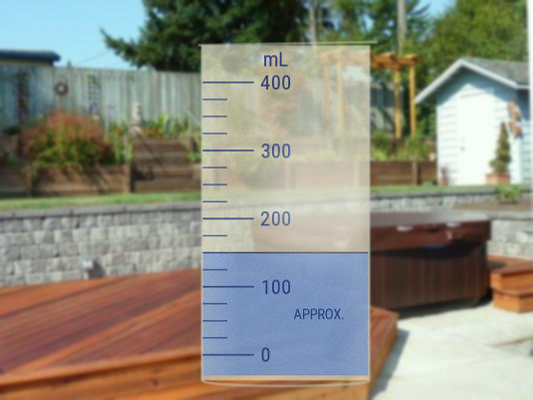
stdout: mL 150
